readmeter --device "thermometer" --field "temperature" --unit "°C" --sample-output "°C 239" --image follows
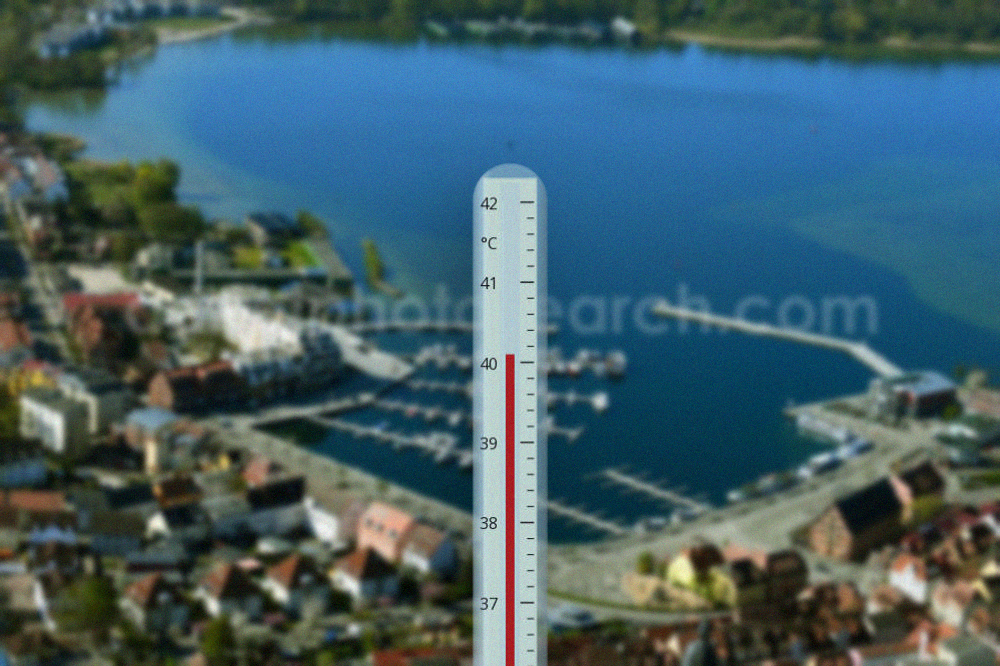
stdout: °C 40.1
